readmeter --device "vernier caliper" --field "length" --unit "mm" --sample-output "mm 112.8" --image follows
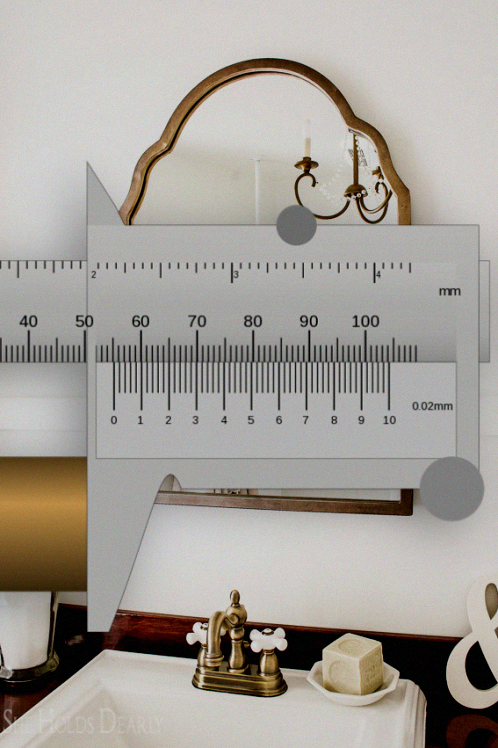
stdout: mm 55.2
